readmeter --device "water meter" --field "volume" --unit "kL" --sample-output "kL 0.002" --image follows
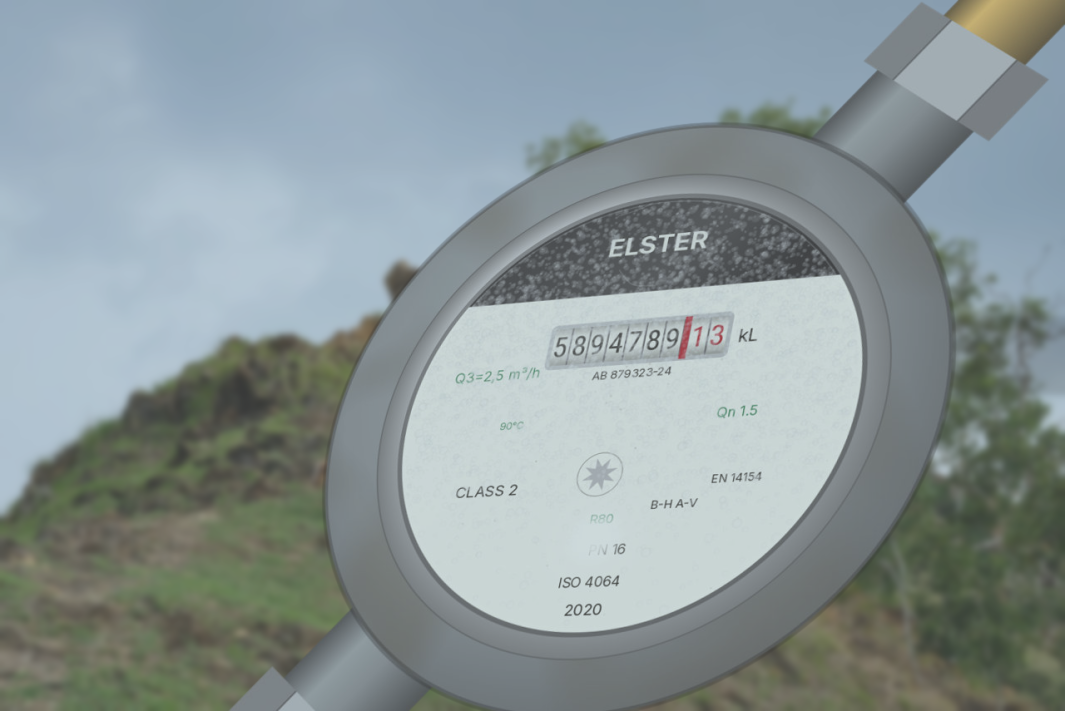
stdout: kL 5894789.13
